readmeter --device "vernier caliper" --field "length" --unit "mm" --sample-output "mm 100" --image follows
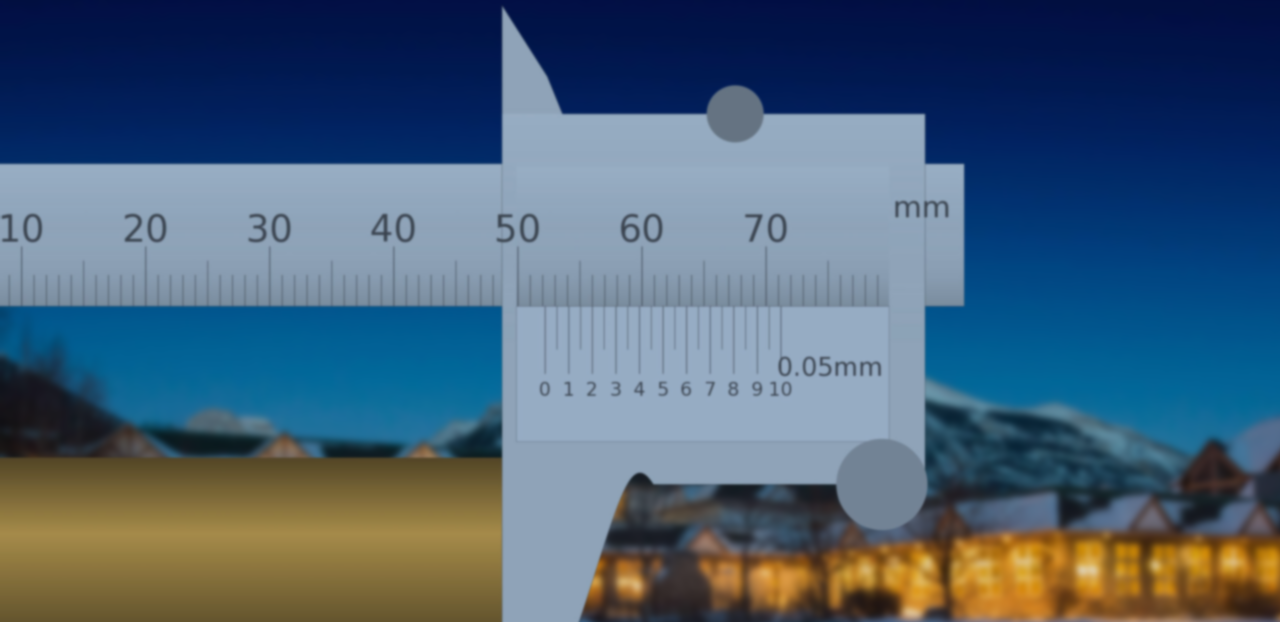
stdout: mm 52.2
